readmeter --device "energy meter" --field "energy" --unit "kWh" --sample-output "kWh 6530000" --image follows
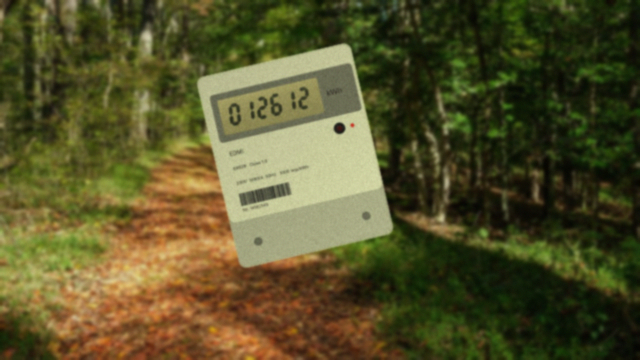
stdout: kWh 12612
